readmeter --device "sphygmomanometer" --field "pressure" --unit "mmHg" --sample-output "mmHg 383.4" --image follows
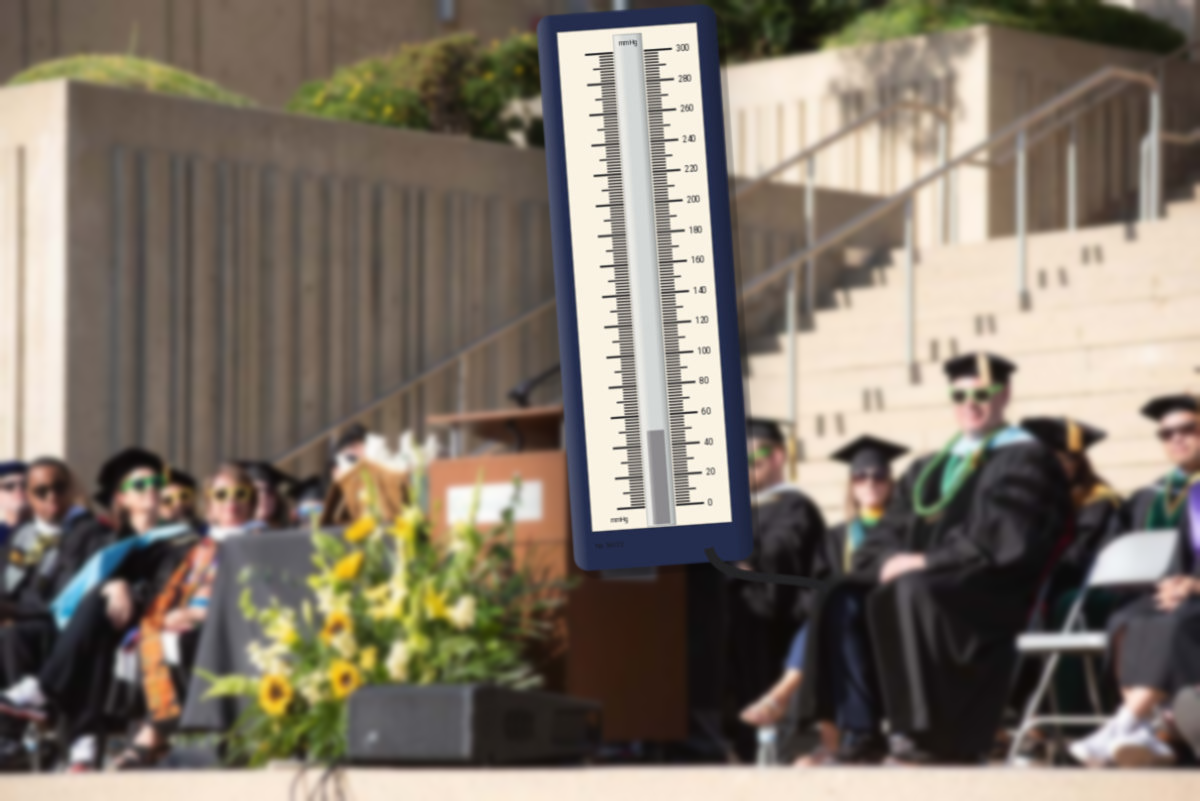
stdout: mmHg 50
